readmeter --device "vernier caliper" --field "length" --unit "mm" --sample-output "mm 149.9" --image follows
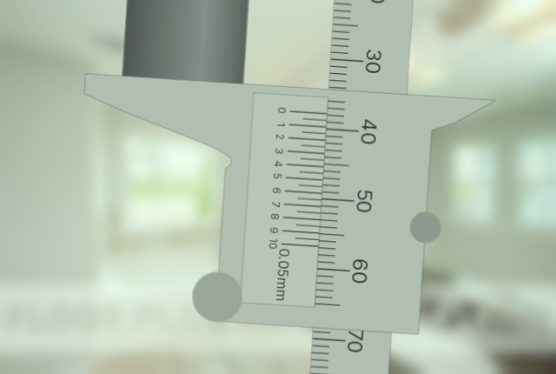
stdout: mm 37.8
